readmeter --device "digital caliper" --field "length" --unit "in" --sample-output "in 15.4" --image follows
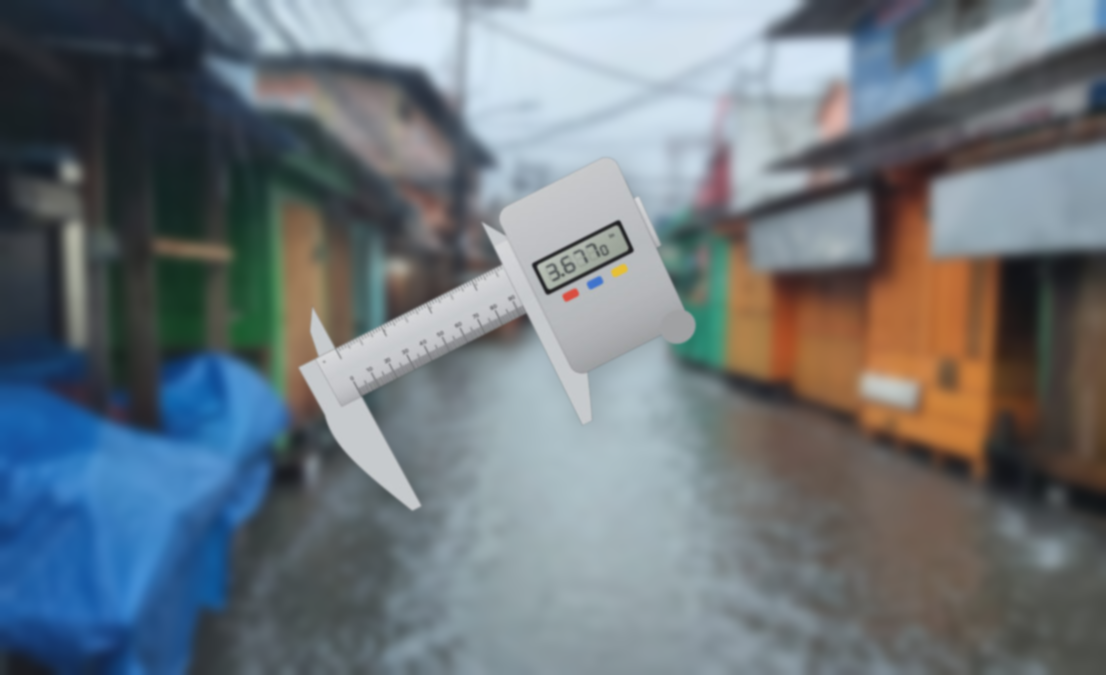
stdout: in 3.6770
